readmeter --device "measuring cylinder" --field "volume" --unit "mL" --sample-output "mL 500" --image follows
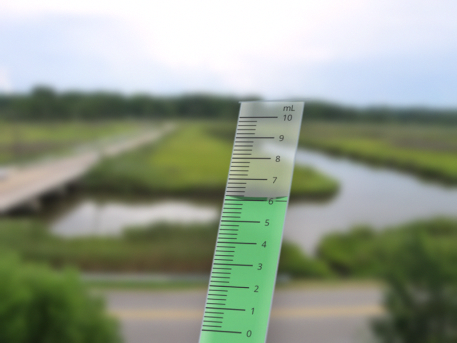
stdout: mL 6
